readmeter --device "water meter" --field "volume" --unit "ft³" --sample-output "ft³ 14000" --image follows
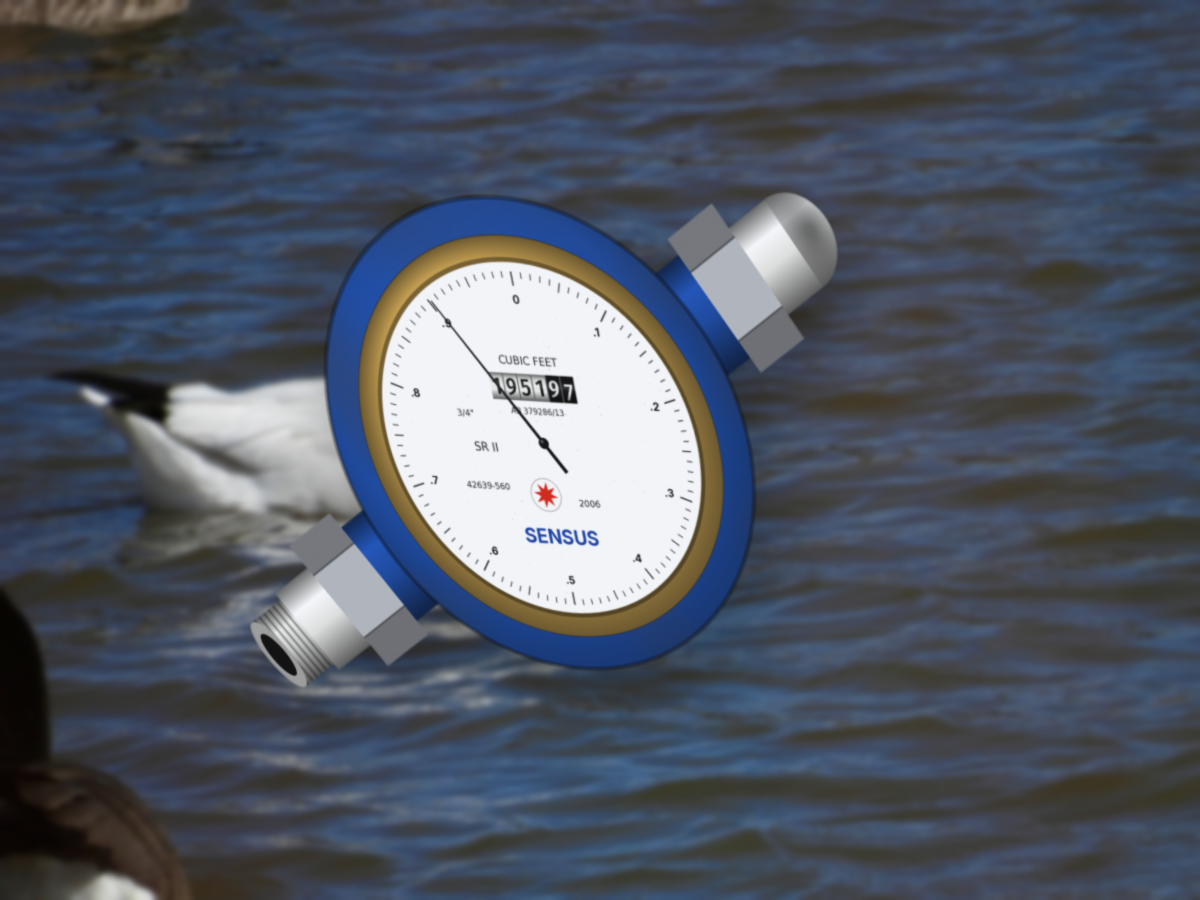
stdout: ft³ 195196.90
